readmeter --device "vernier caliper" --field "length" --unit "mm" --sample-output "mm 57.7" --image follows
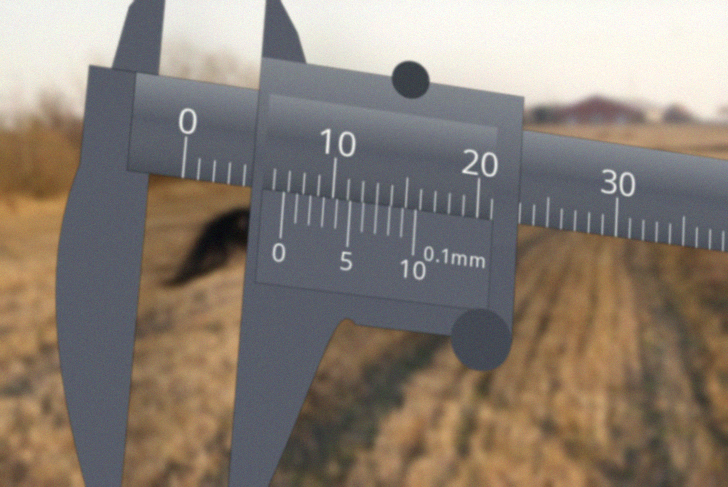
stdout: mm 6.7
